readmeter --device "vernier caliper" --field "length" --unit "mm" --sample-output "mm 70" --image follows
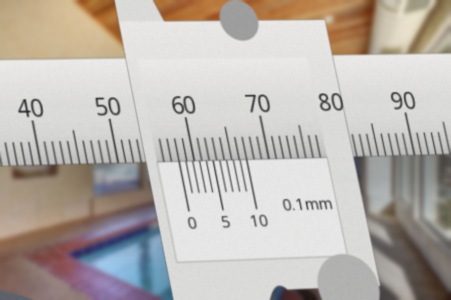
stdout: mm 58.0
